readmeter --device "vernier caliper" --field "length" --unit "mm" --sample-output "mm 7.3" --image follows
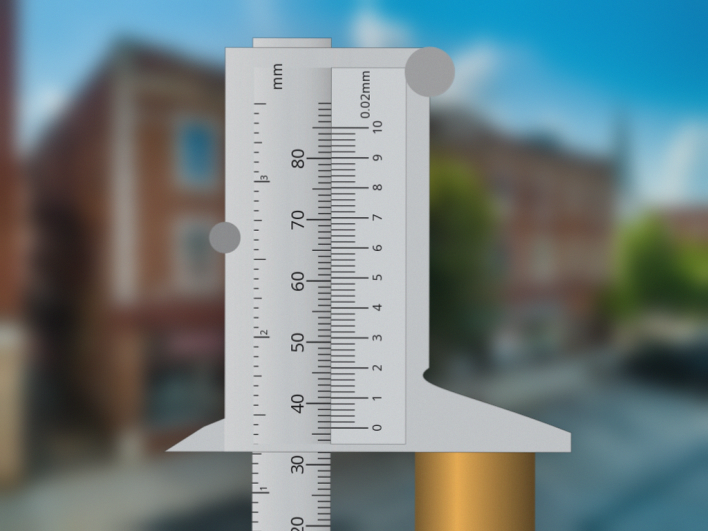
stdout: mm 36.0
